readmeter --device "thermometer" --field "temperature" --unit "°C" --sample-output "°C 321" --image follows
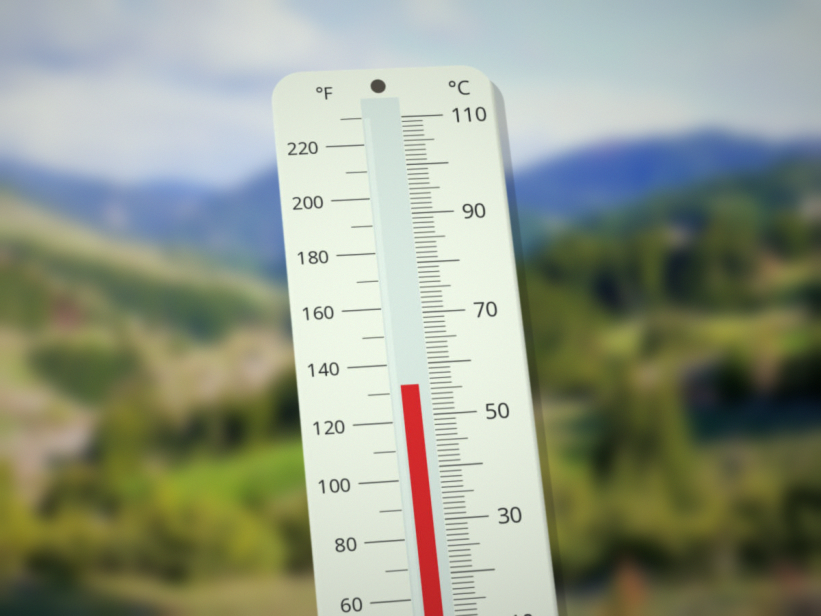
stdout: °C 56
